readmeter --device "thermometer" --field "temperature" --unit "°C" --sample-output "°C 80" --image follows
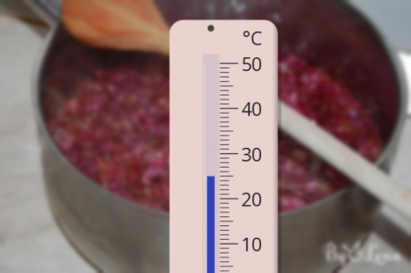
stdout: °C 25
